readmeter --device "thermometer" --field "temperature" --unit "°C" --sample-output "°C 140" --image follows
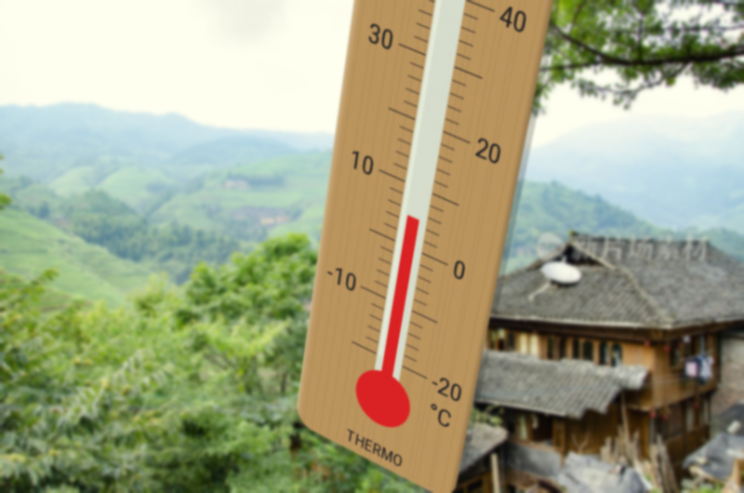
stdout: °C 5
